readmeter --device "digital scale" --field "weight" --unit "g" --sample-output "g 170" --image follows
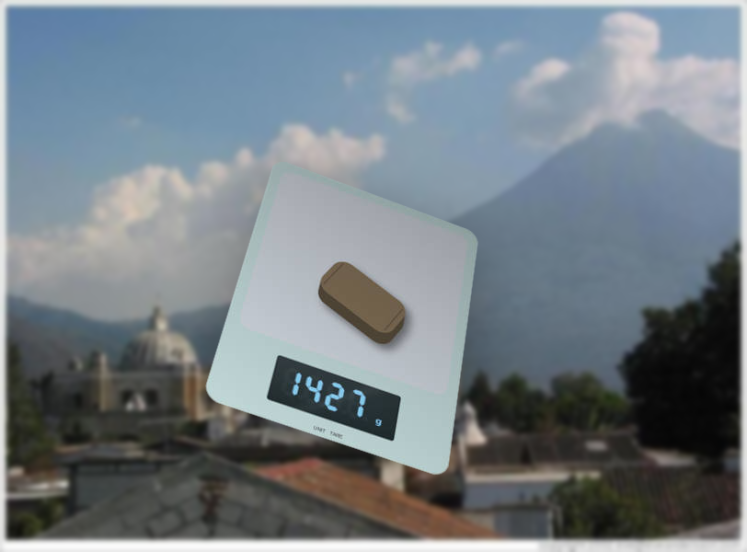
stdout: g 1427
